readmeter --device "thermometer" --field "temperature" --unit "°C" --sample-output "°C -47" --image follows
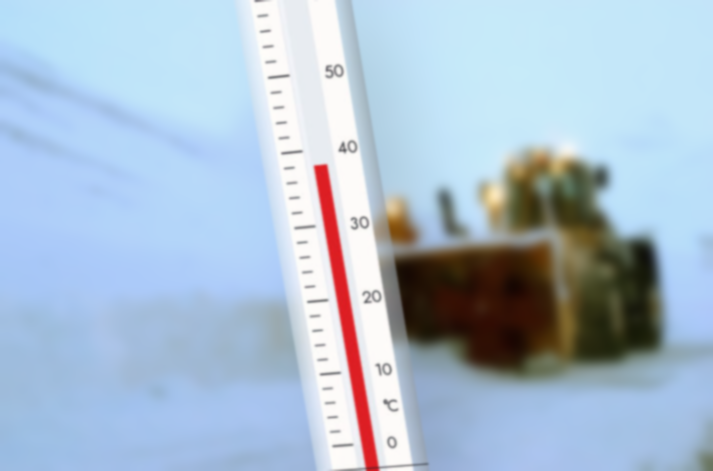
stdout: °C 38
